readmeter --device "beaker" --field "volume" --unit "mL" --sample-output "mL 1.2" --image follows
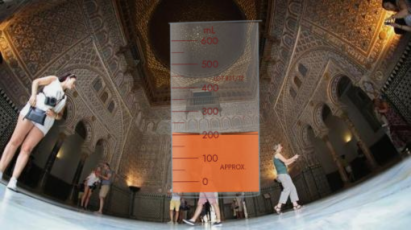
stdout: mL 200
